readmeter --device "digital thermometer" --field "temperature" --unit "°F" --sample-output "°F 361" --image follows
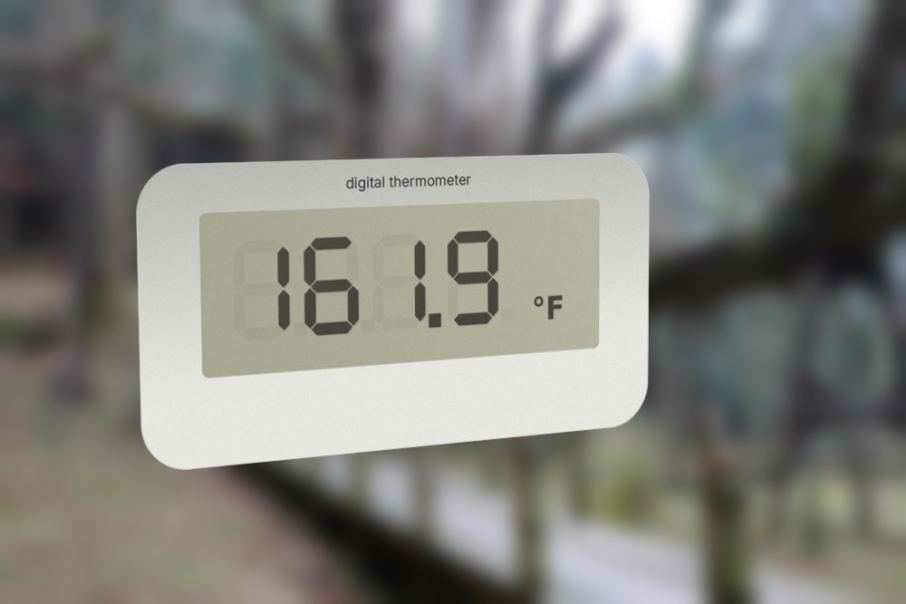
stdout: °F 161.9
